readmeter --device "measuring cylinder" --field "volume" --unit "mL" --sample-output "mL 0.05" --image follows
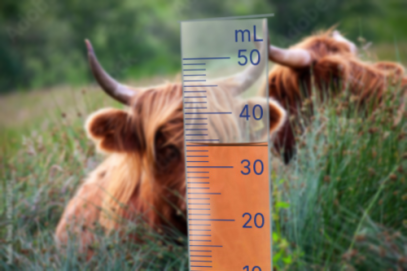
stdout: mL 34
